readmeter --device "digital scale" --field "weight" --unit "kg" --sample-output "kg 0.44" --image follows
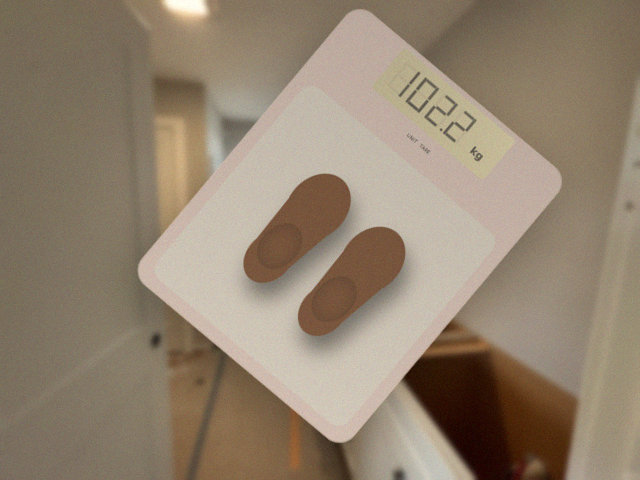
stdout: kg 102.2
